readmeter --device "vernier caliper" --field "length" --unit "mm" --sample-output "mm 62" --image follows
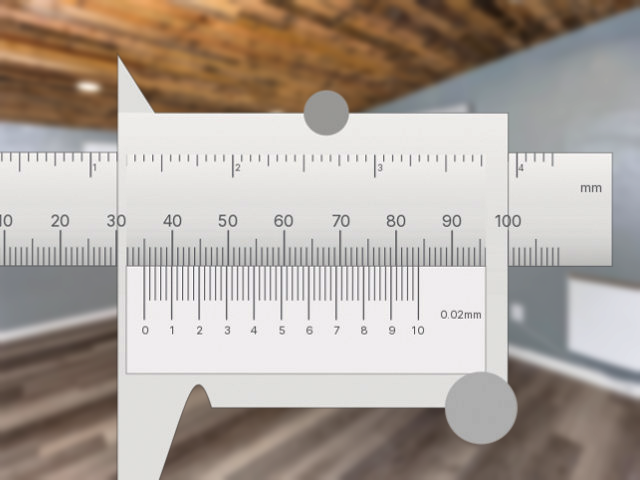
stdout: mm 35.0
